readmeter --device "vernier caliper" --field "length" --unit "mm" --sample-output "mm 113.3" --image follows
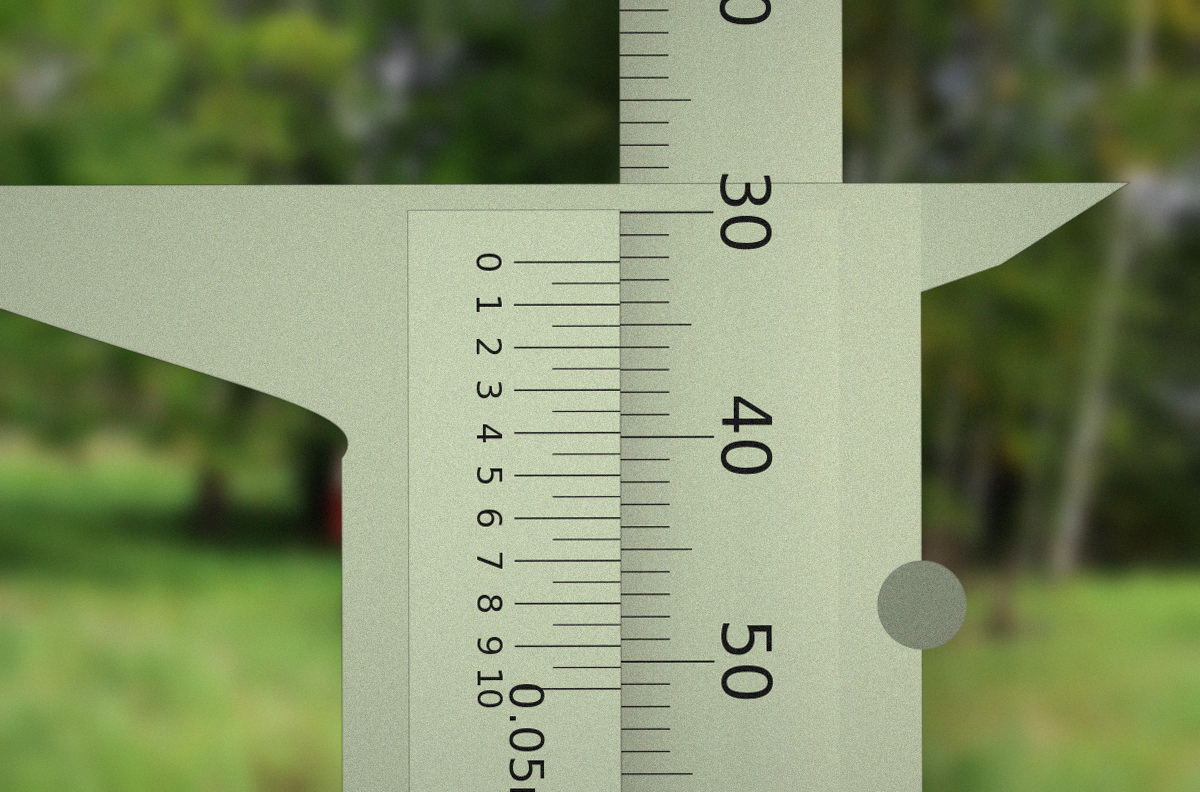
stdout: mm 32.2
